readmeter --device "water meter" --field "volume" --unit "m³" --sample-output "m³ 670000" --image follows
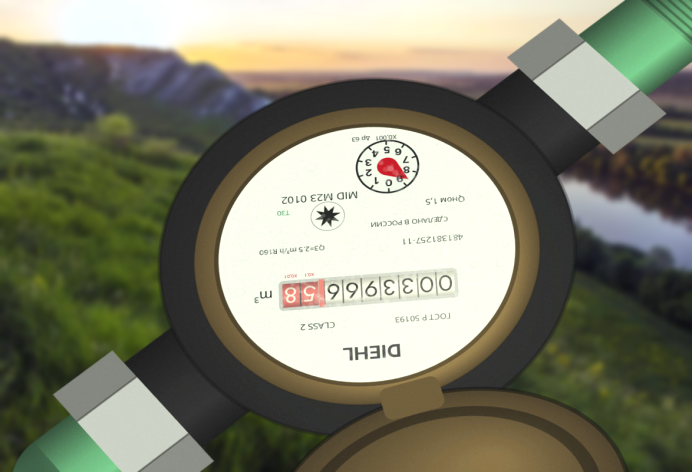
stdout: m³ 33966.588
